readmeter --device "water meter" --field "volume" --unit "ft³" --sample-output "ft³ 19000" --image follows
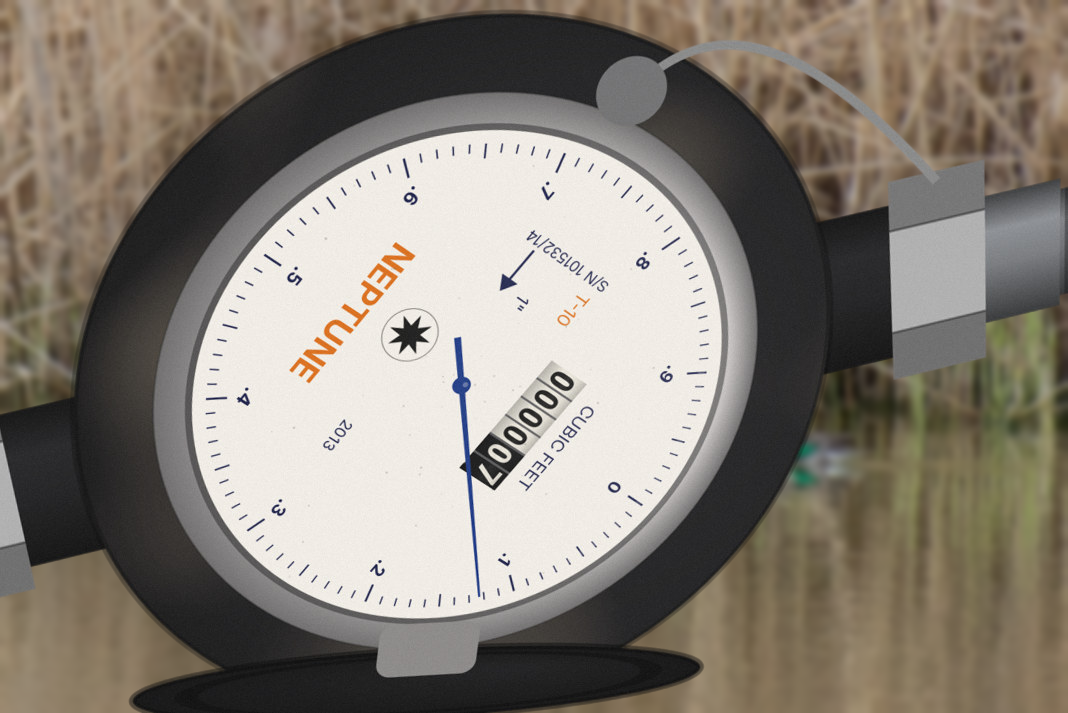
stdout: ft³ 7.12
